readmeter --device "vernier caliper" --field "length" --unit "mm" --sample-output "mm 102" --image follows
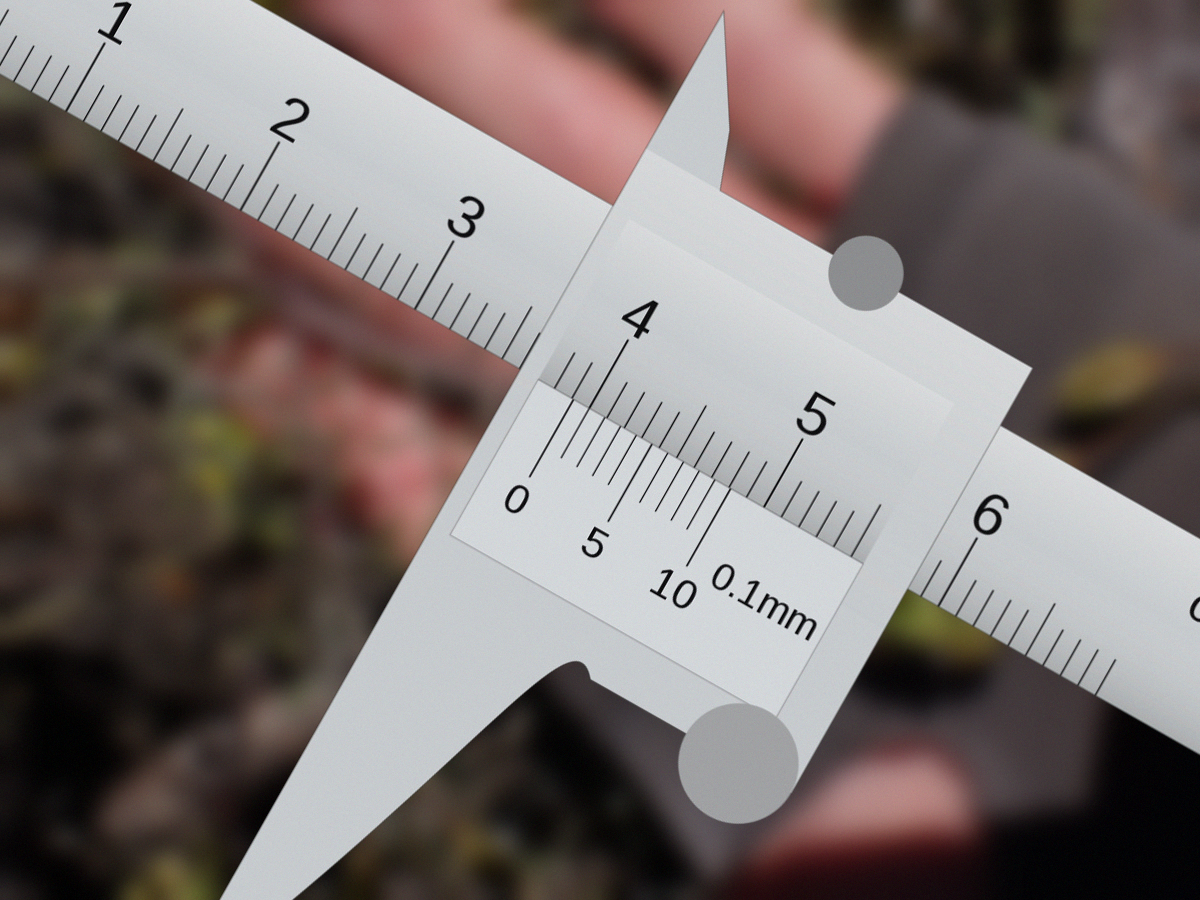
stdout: mm 39.1
